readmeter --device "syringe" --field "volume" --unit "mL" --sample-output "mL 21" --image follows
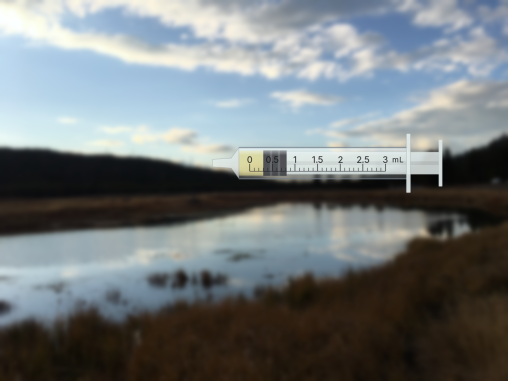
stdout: mL 0.3
